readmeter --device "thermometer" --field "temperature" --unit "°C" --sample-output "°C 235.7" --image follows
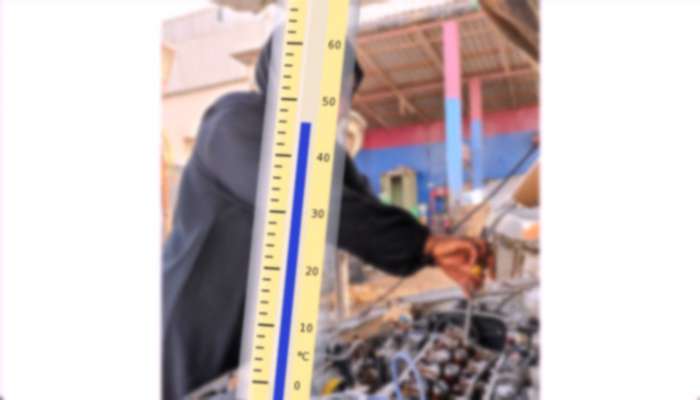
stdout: °C 46
